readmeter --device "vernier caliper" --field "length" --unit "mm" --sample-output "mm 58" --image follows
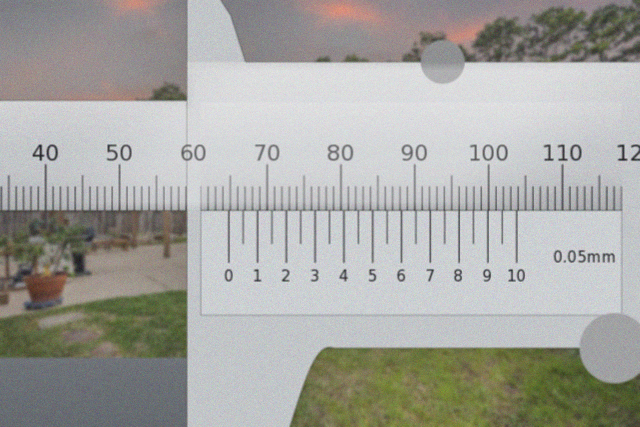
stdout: mm 64.8
